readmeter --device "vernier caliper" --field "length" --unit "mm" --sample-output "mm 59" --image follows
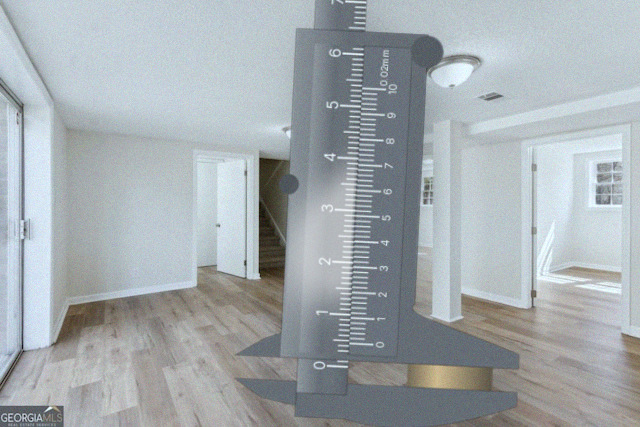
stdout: mm 4.5
